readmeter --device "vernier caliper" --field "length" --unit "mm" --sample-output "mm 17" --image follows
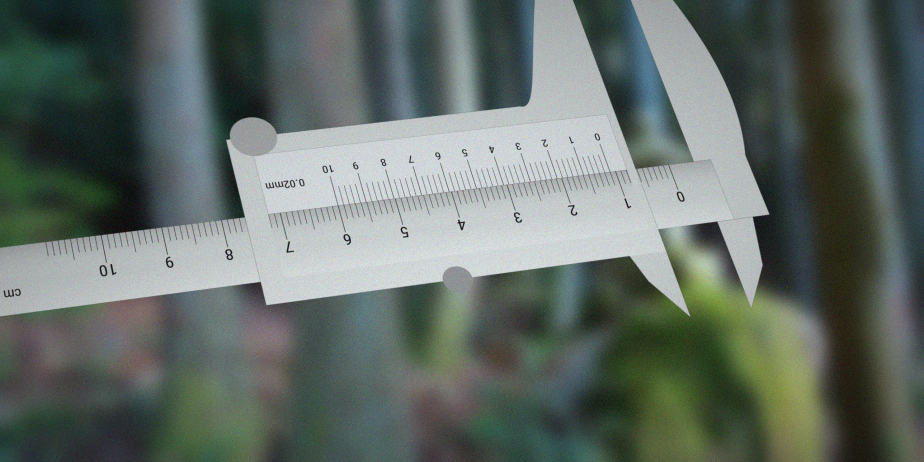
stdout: mm 11.0
